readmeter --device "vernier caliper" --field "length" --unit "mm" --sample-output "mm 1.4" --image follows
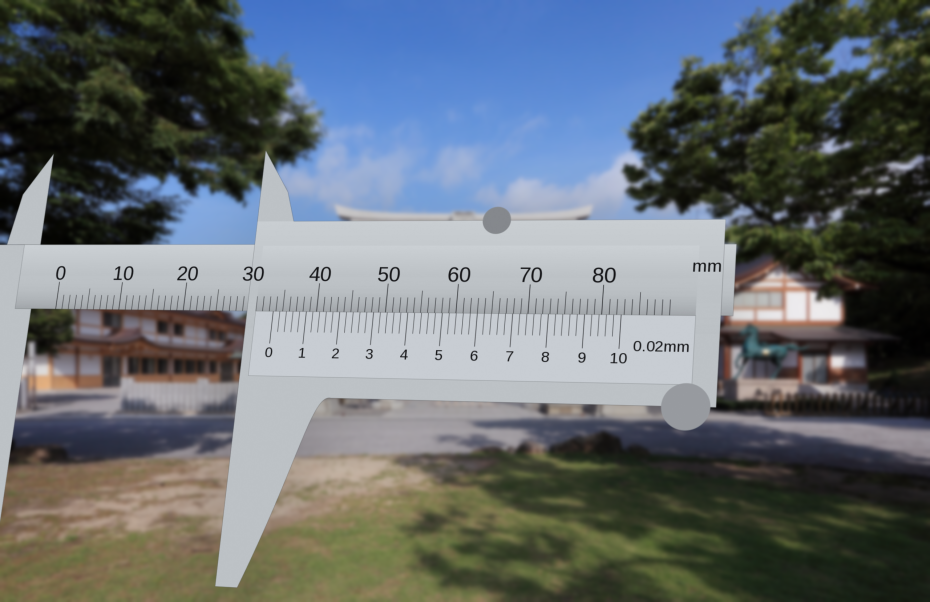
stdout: mm 33.6
